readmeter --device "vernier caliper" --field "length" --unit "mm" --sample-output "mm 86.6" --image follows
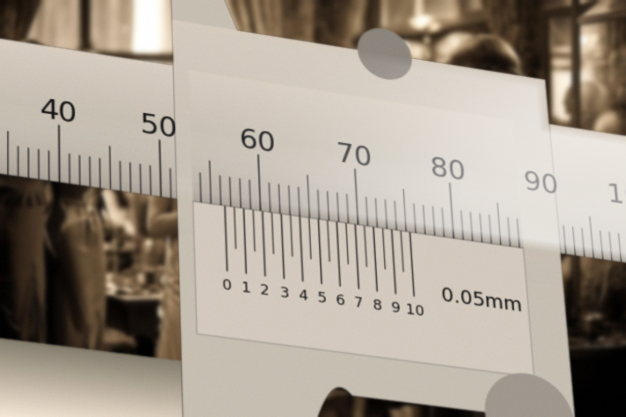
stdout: mm 56.4
